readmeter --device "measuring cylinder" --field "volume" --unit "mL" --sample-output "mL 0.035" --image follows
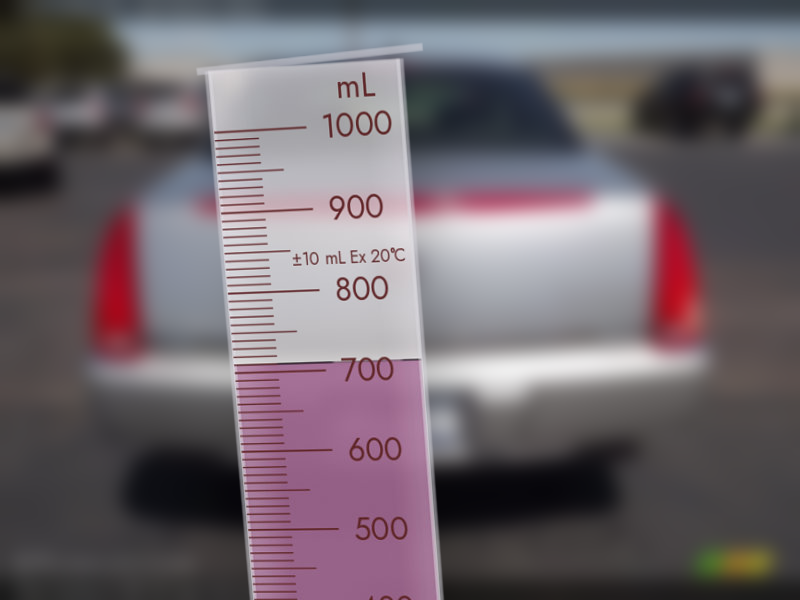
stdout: mL 710
